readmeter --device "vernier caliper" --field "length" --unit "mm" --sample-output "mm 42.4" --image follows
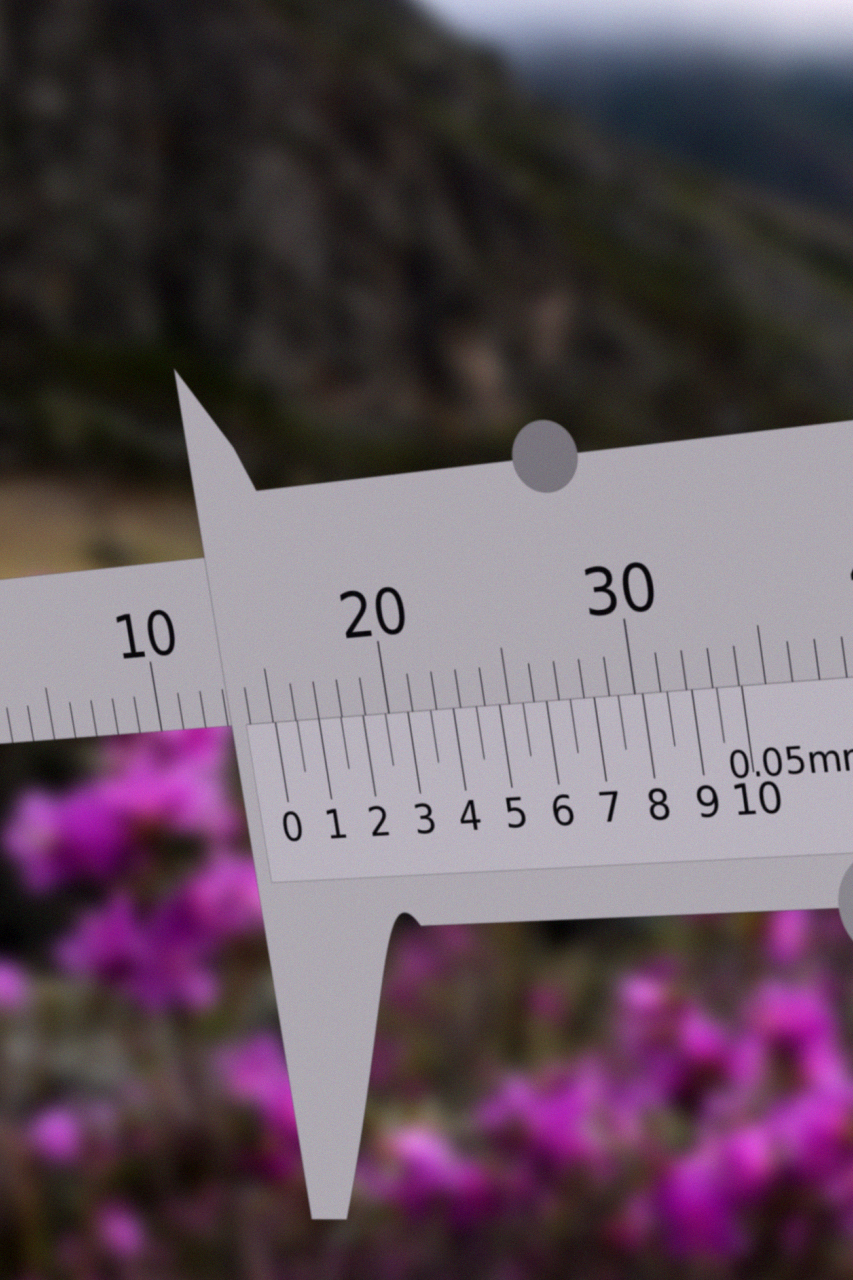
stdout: mm 15.1
